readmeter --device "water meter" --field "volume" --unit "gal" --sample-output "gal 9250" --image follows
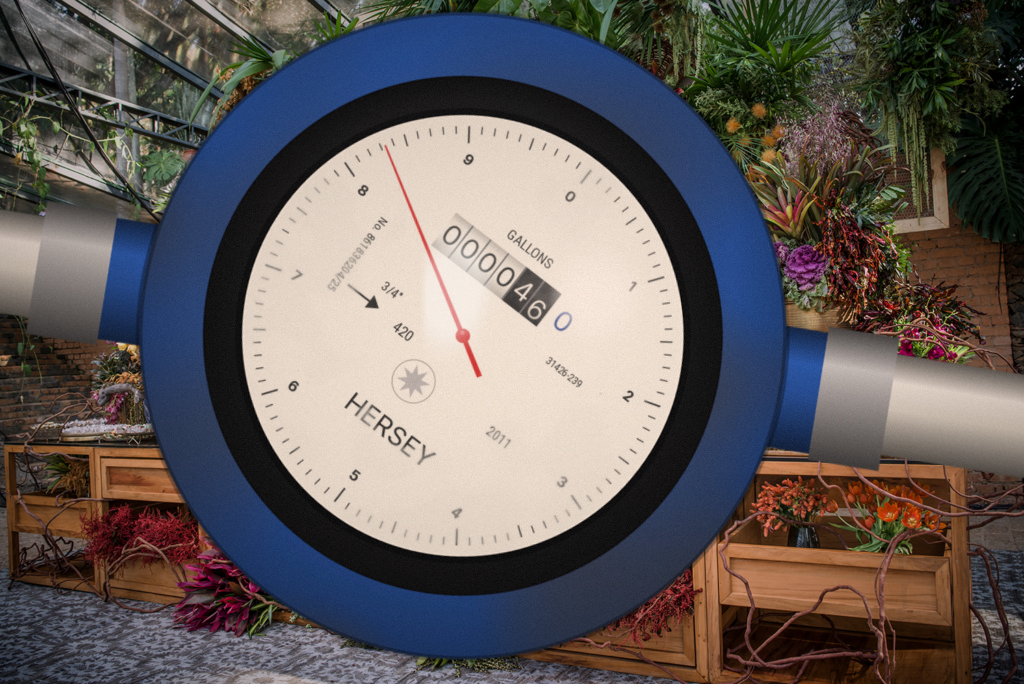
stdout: gal 458.3
